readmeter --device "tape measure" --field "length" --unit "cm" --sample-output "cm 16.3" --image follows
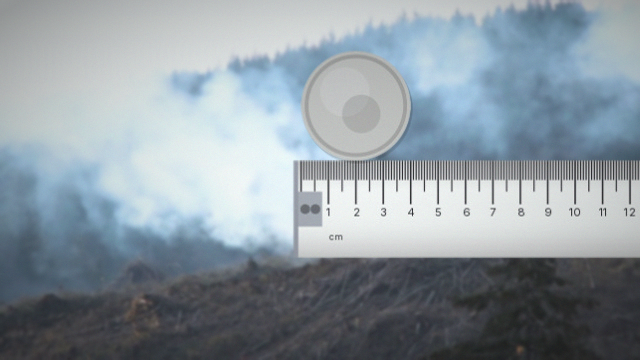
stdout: cm 4
